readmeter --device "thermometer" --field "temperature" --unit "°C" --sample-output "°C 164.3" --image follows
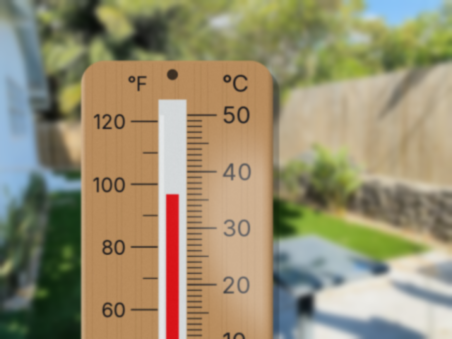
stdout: °C 36
